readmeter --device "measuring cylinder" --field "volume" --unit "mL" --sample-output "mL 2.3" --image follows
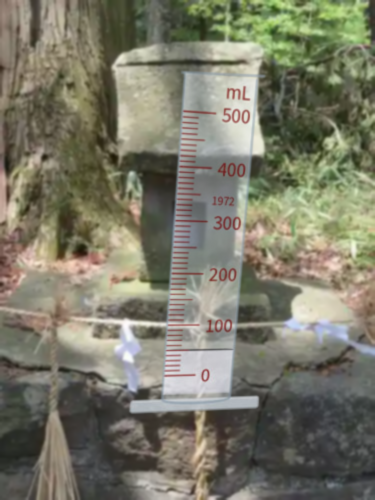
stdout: mL 50
